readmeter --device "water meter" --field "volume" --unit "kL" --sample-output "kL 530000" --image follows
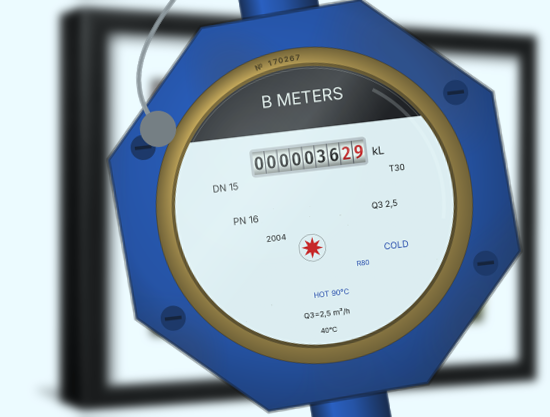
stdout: kL 36.29
